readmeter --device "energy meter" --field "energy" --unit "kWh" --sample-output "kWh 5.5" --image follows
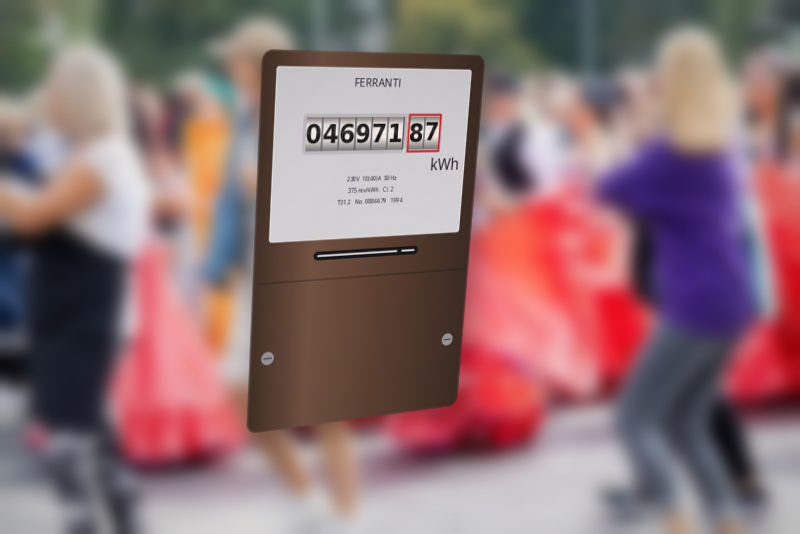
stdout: kWh 46971.87
